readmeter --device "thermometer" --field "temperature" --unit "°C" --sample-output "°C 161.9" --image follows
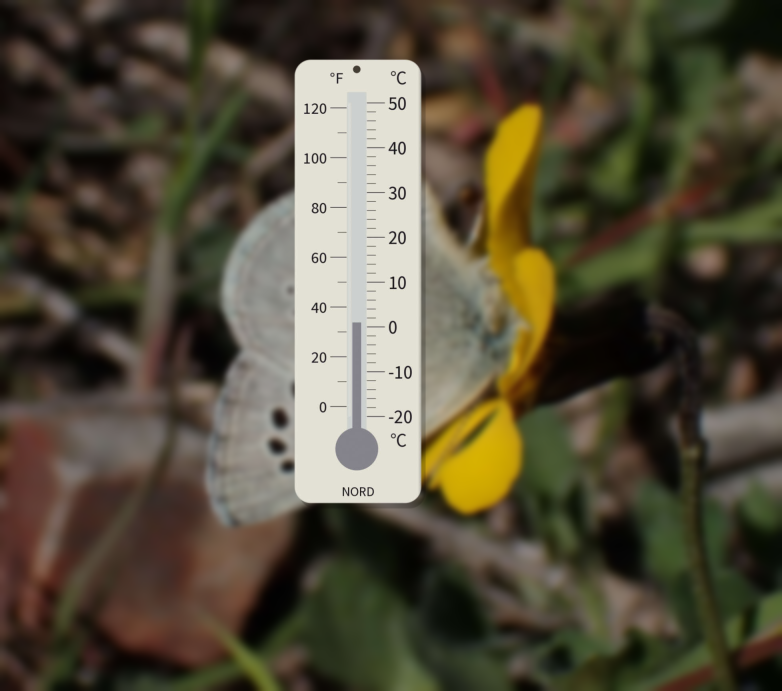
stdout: °C 1
